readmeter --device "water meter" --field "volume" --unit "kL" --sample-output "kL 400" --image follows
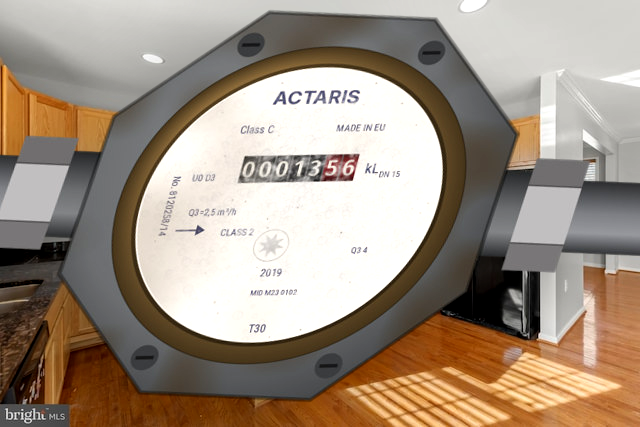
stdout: kL 13.56
